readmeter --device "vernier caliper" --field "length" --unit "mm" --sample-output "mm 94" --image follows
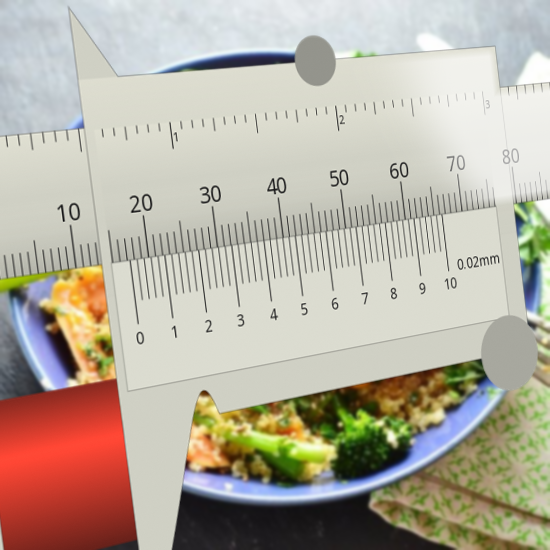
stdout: mm 17.4
